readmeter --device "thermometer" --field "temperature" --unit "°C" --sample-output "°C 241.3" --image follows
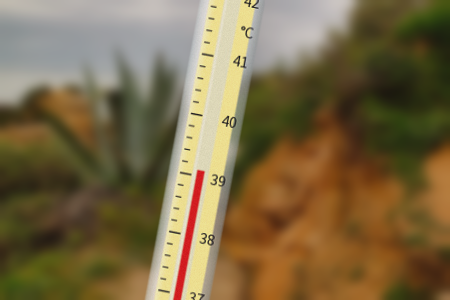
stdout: °C 39.1
